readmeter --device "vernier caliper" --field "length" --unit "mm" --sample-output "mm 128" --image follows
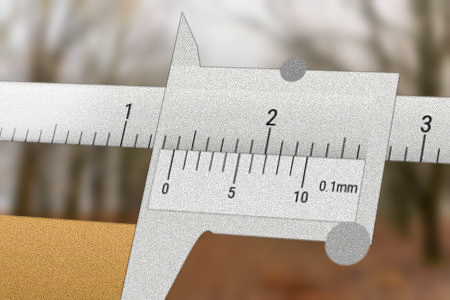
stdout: mm 13.8
